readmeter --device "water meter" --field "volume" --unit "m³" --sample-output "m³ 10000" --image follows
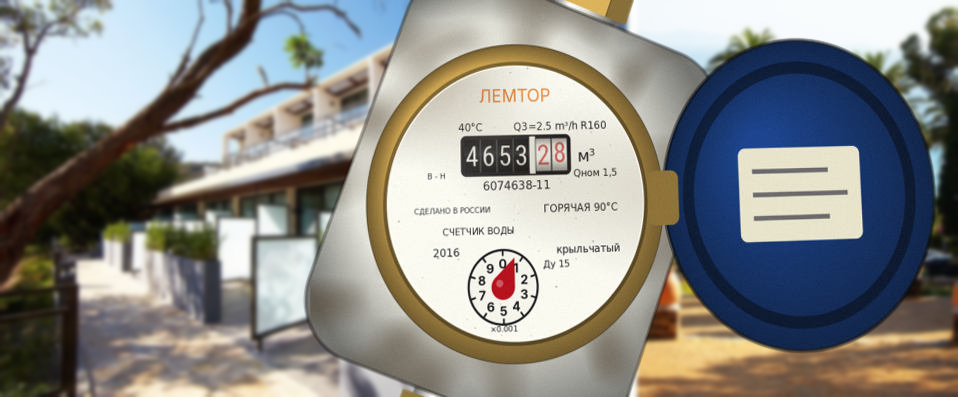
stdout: m³ 4653.280
